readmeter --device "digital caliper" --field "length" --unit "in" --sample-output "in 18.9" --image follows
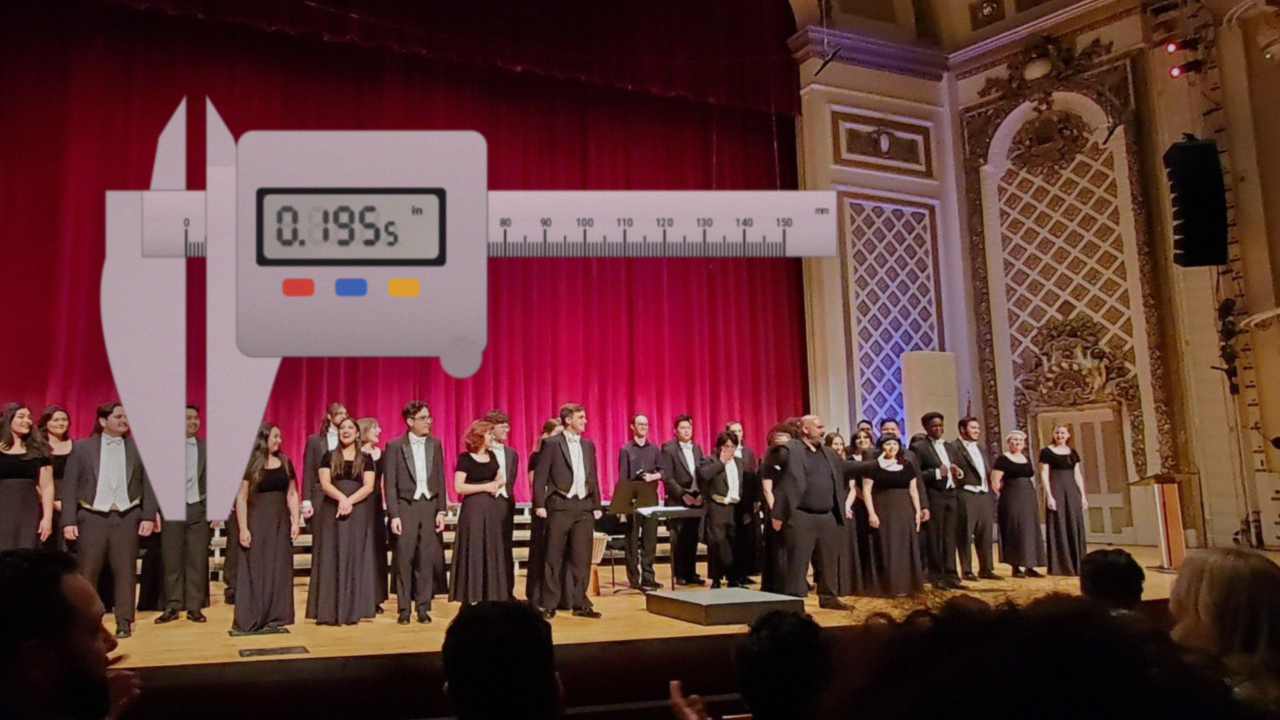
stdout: in 0.1955
